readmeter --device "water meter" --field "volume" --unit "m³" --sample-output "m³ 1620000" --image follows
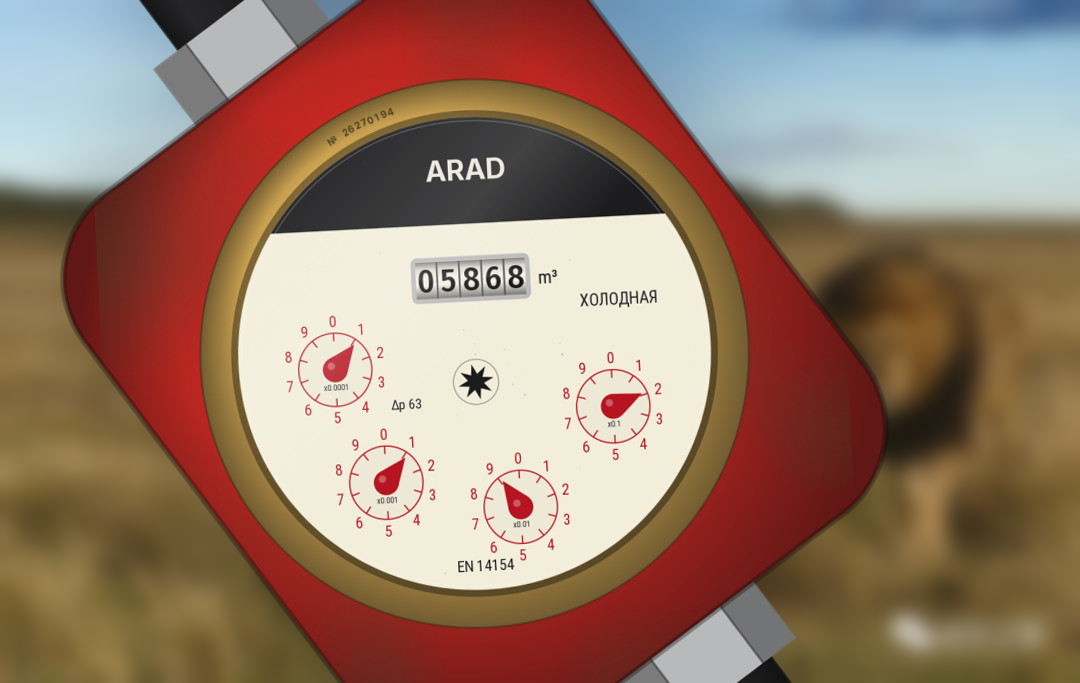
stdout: m³ 5868.1911
